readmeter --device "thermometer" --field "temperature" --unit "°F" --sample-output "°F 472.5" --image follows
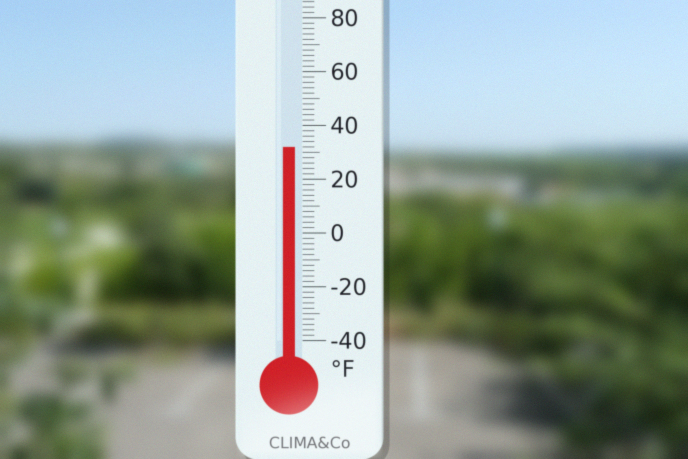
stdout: °F 32
